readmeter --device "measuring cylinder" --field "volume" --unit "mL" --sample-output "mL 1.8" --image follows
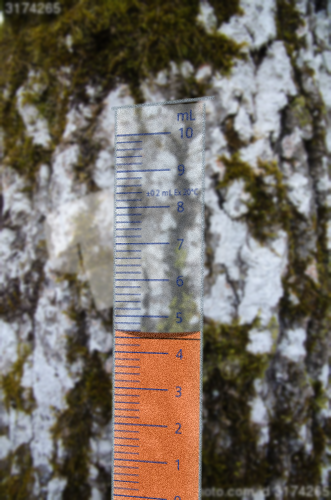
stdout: mL 4.4
